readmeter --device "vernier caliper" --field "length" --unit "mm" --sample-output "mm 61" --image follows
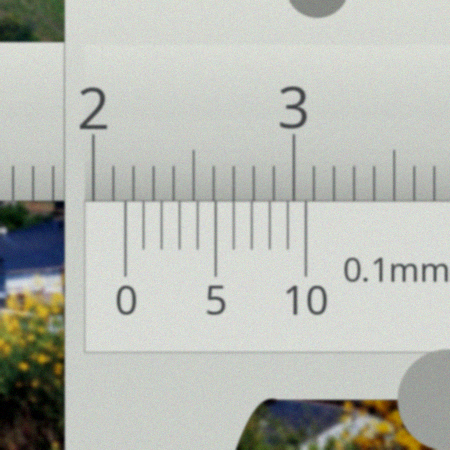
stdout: mm 21.6
